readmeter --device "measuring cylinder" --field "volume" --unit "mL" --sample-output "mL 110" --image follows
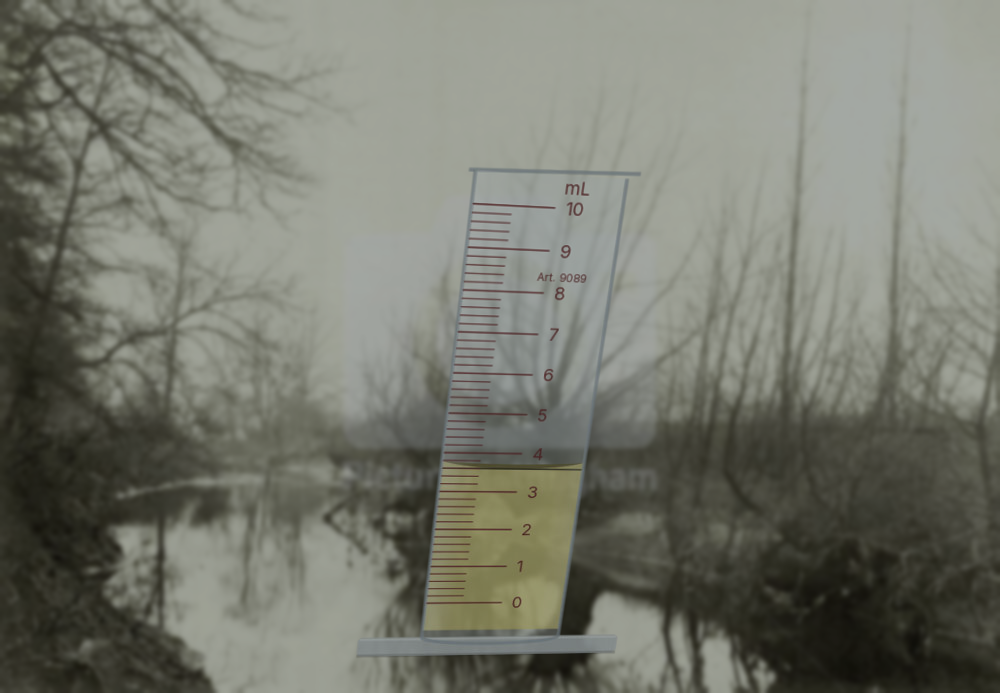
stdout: mL 3.6
